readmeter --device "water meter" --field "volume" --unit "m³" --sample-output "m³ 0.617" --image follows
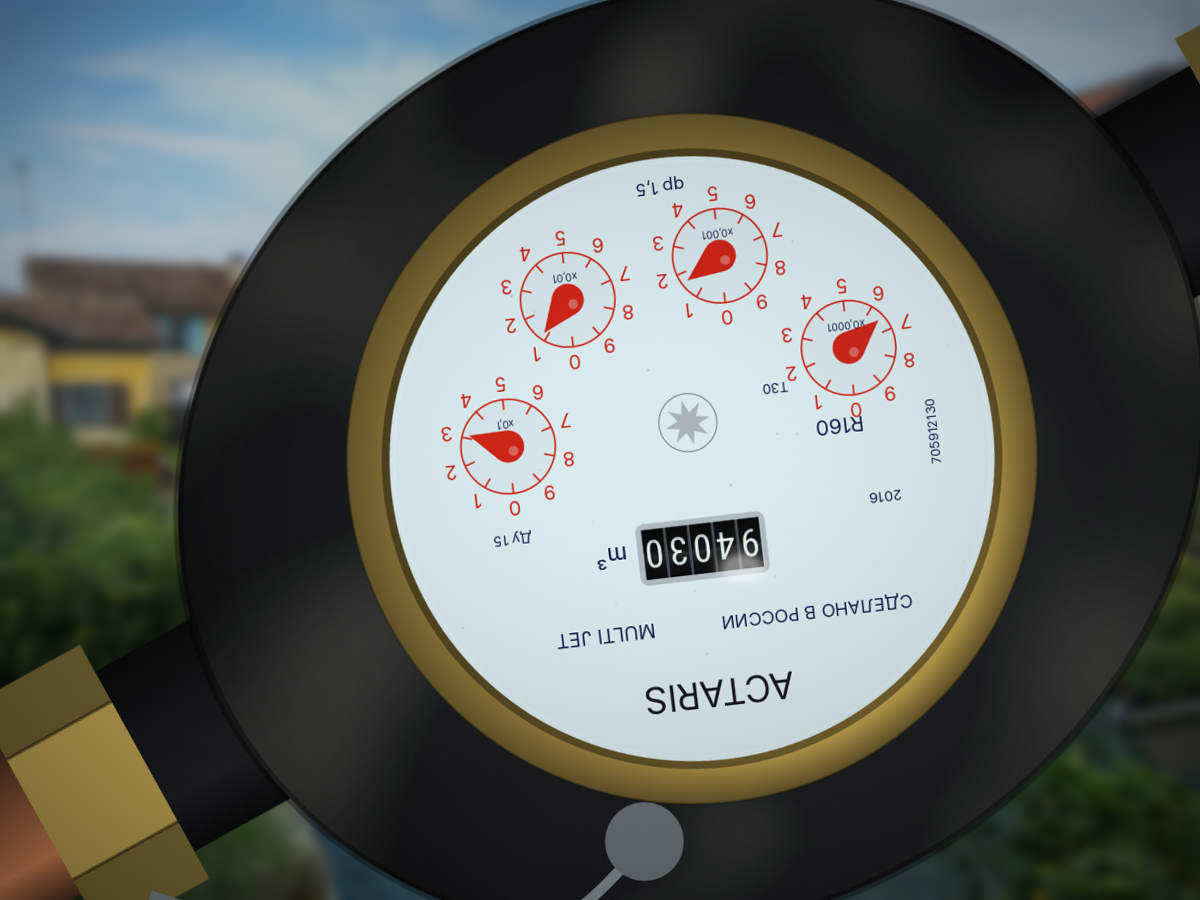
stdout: m³ 94030.3116
